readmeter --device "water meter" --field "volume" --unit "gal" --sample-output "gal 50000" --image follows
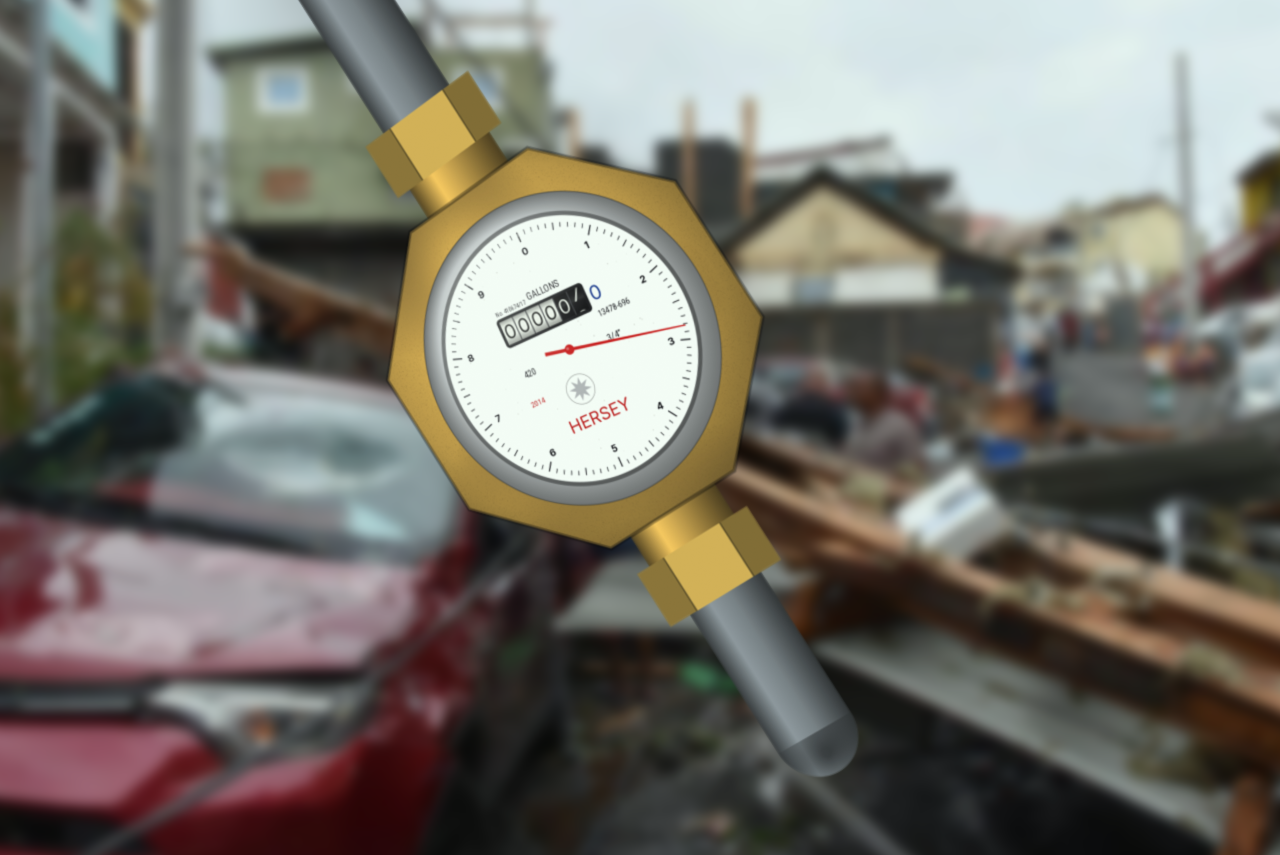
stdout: gal 72.8
